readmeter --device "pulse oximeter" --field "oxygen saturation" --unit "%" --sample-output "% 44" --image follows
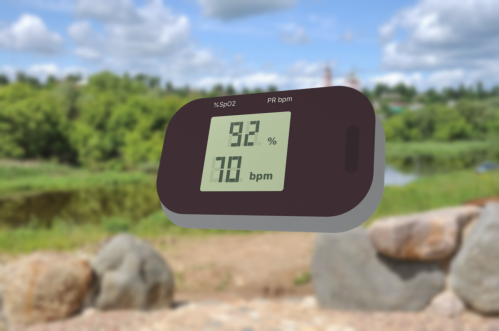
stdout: % 92
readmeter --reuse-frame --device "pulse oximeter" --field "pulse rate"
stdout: bpm 70
